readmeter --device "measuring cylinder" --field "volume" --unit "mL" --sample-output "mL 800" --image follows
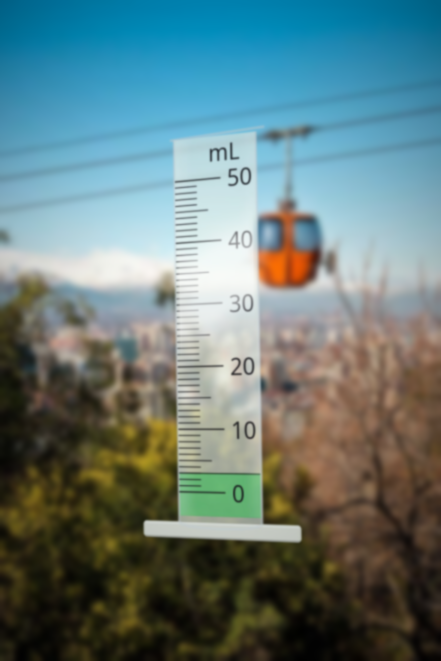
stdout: mL 3
